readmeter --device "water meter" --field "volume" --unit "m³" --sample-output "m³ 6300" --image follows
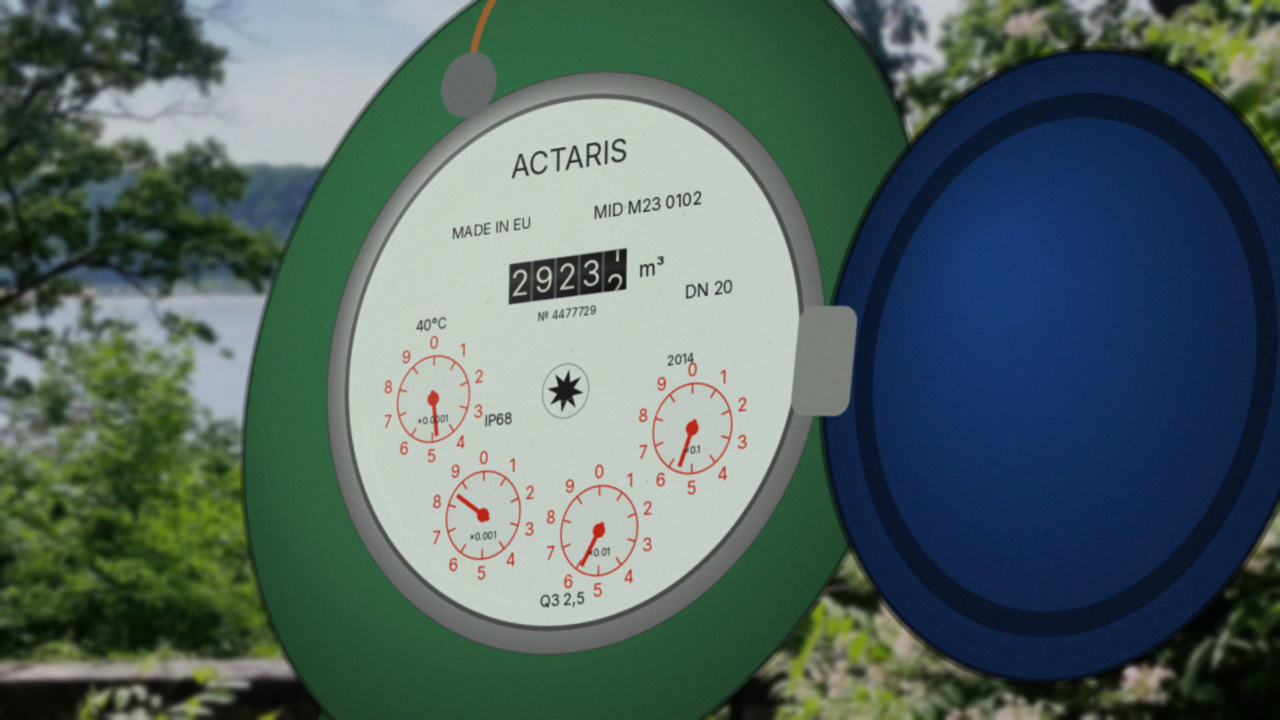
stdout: m³ 29231.5584
